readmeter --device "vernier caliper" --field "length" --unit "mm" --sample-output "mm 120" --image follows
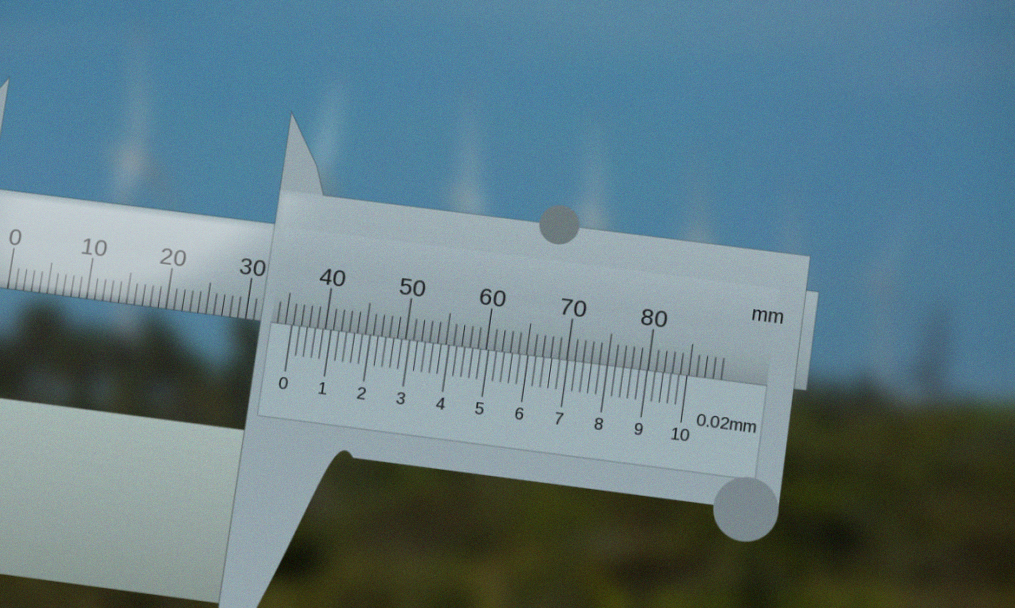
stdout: mm 35.8
